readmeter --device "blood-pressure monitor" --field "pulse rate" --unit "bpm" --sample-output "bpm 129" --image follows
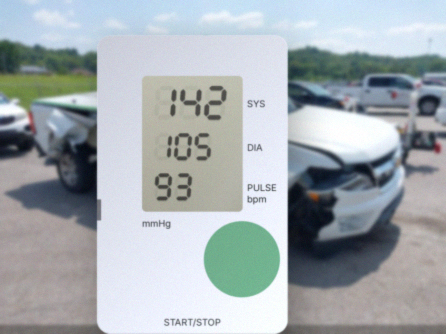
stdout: bpm 93
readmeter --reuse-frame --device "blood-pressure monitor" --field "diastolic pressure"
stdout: mmHg 105
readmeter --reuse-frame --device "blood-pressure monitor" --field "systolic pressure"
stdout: mmHg 142
